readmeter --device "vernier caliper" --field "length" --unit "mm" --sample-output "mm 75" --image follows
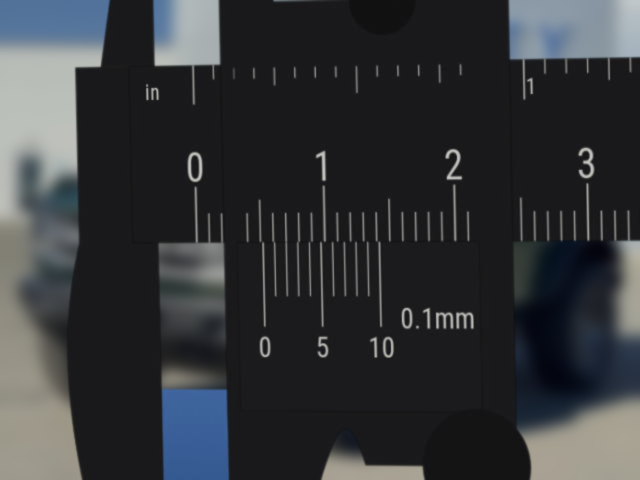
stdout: mm 5.2
